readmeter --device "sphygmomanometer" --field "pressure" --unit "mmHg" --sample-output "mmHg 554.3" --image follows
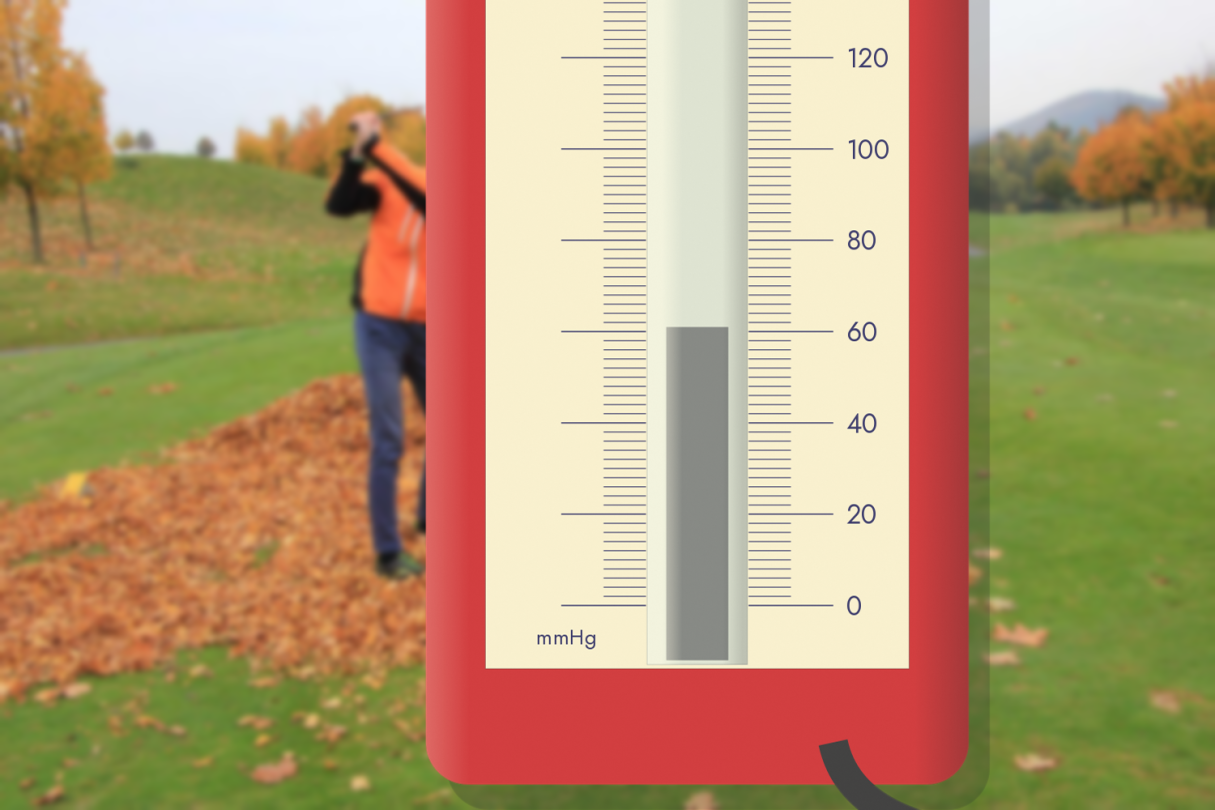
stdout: mmHg 61
